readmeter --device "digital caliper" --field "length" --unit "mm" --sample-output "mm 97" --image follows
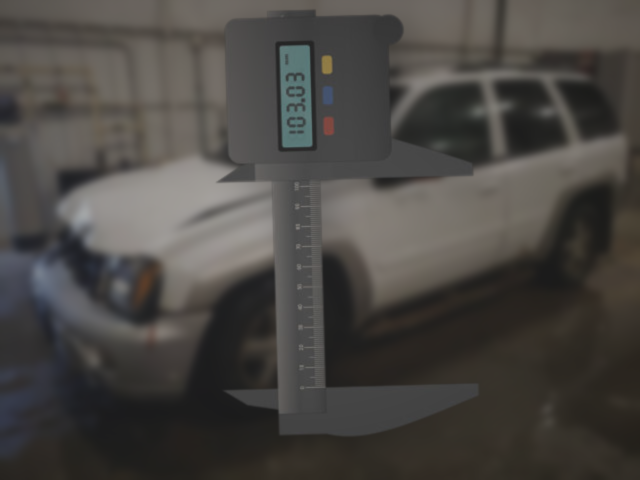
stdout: mm 103.03
